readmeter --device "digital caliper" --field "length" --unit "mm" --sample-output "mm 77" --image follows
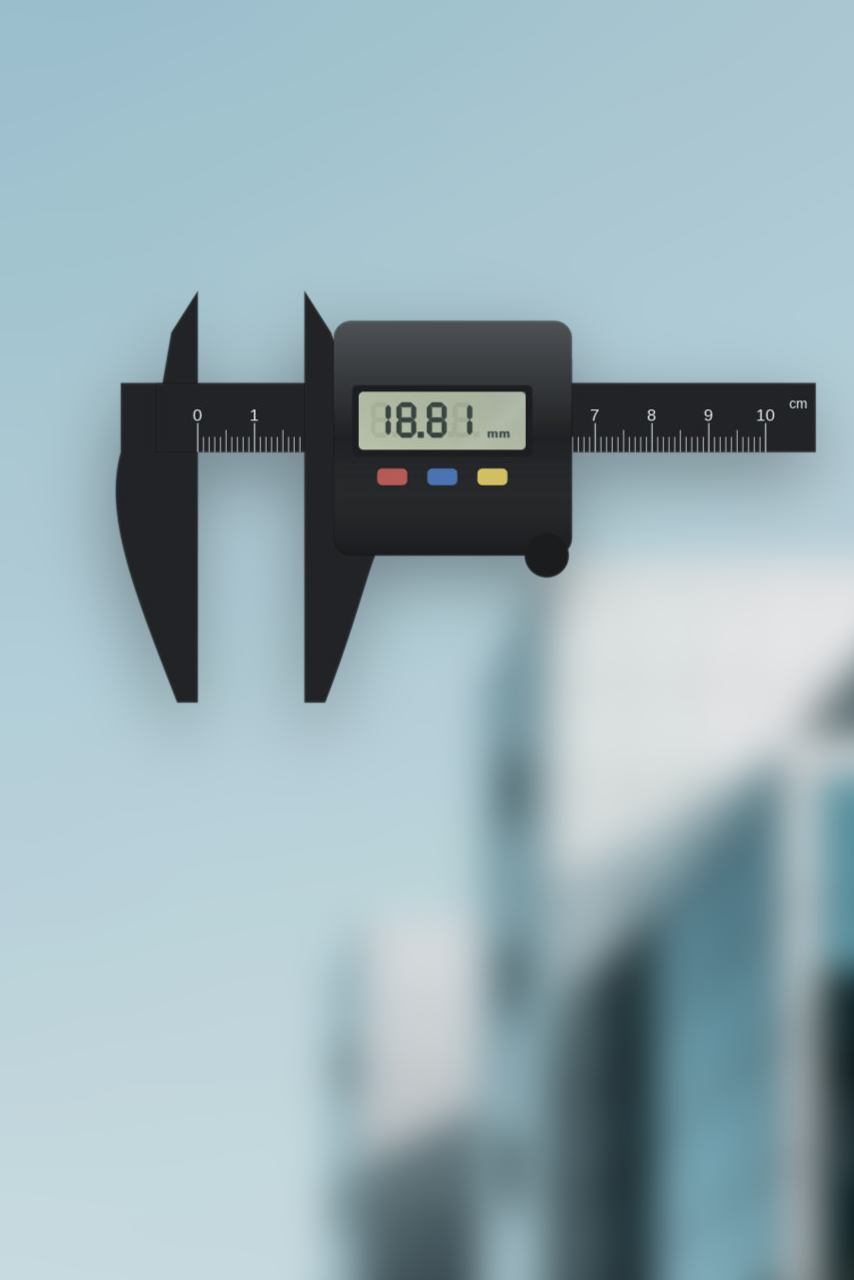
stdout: mm 18.81
